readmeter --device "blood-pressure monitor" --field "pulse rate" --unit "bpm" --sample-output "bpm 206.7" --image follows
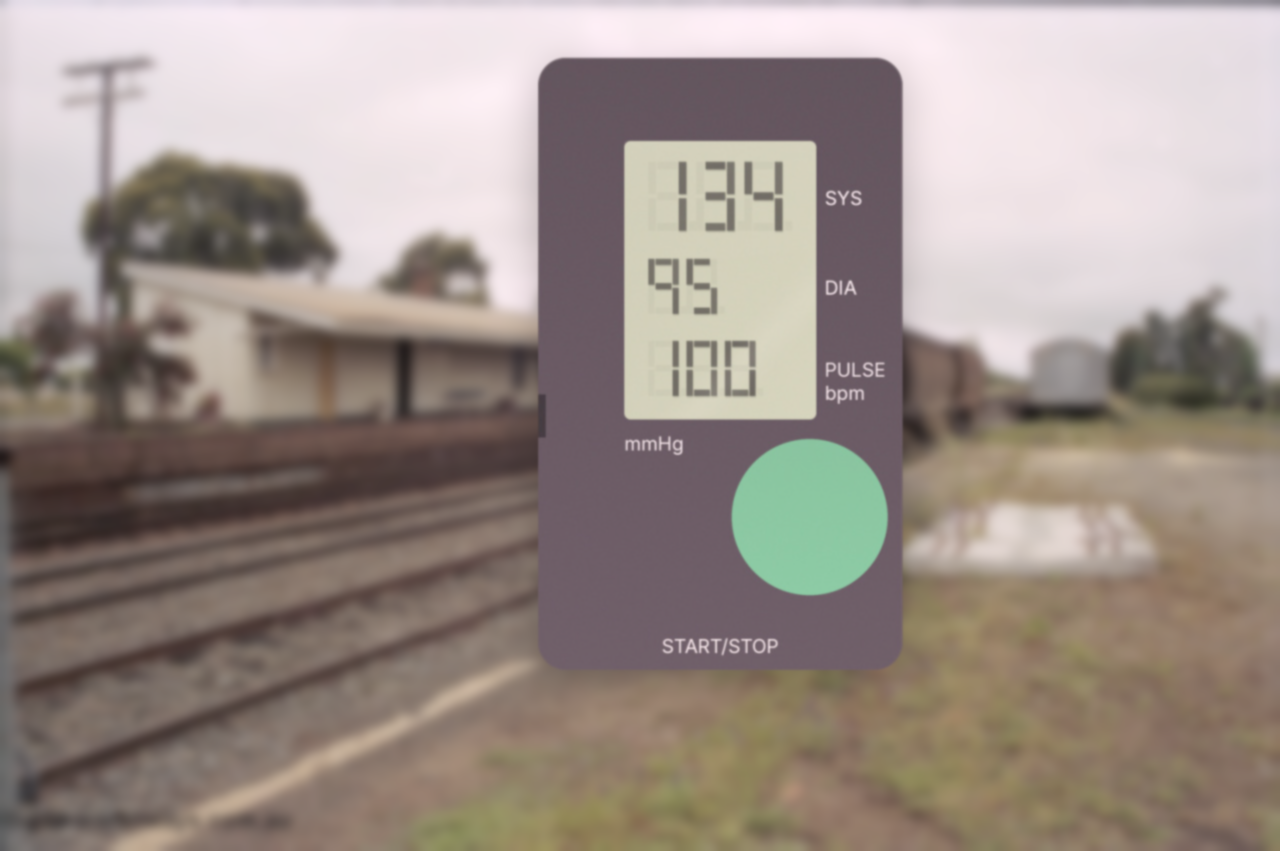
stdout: bpm 100
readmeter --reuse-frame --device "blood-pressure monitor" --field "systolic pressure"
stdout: mmHg 134
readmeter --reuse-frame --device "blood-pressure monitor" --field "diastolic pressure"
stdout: mmHg 95
